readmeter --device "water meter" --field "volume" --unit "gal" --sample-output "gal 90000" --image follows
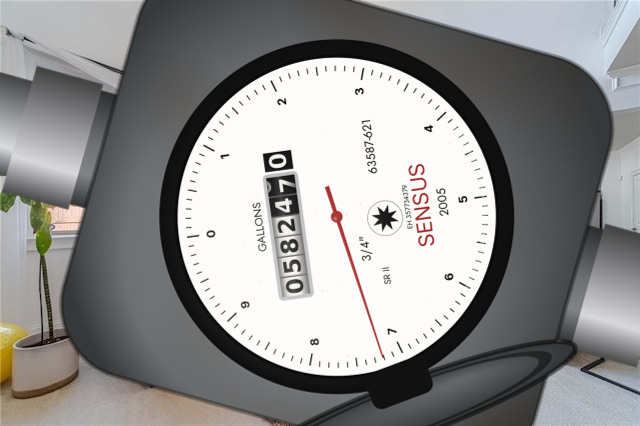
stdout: gal 582467.2
